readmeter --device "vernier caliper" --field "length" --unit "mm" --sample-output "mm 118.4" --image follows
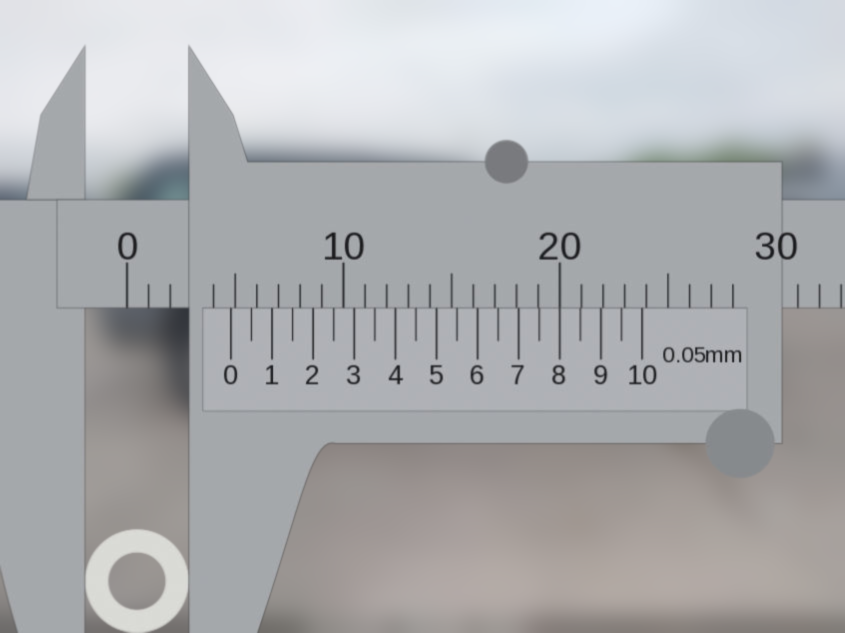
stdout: mm 4.8
